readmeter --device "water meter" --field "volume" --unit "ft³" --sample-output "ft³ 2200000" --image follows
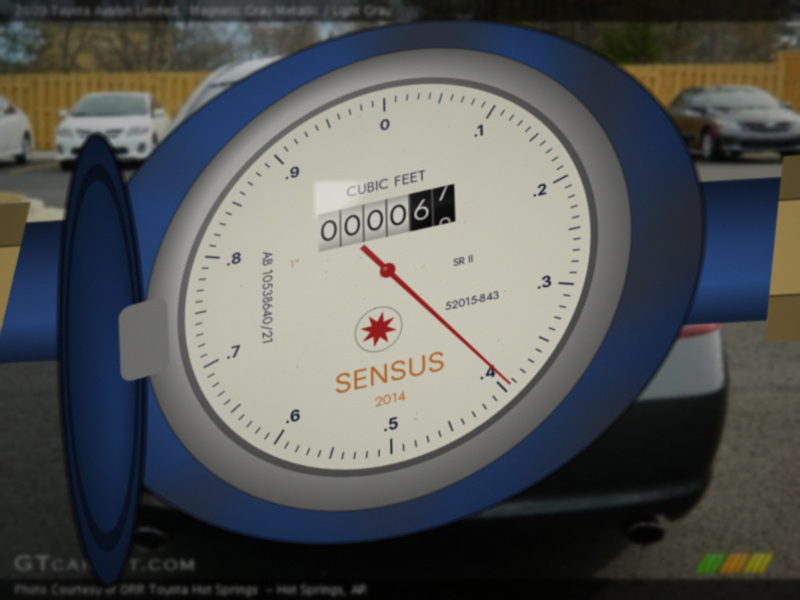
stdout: ft³ 67.39
